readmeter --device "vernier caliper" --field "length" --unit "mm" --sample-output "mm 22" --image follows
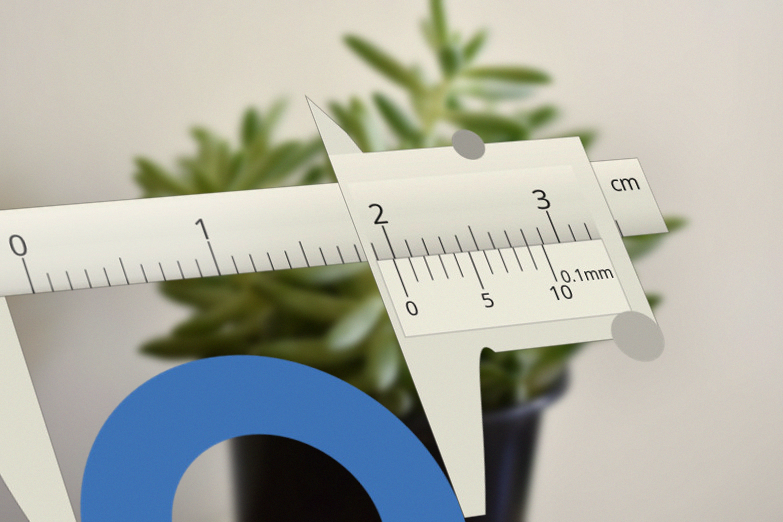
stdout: mm 19.9
